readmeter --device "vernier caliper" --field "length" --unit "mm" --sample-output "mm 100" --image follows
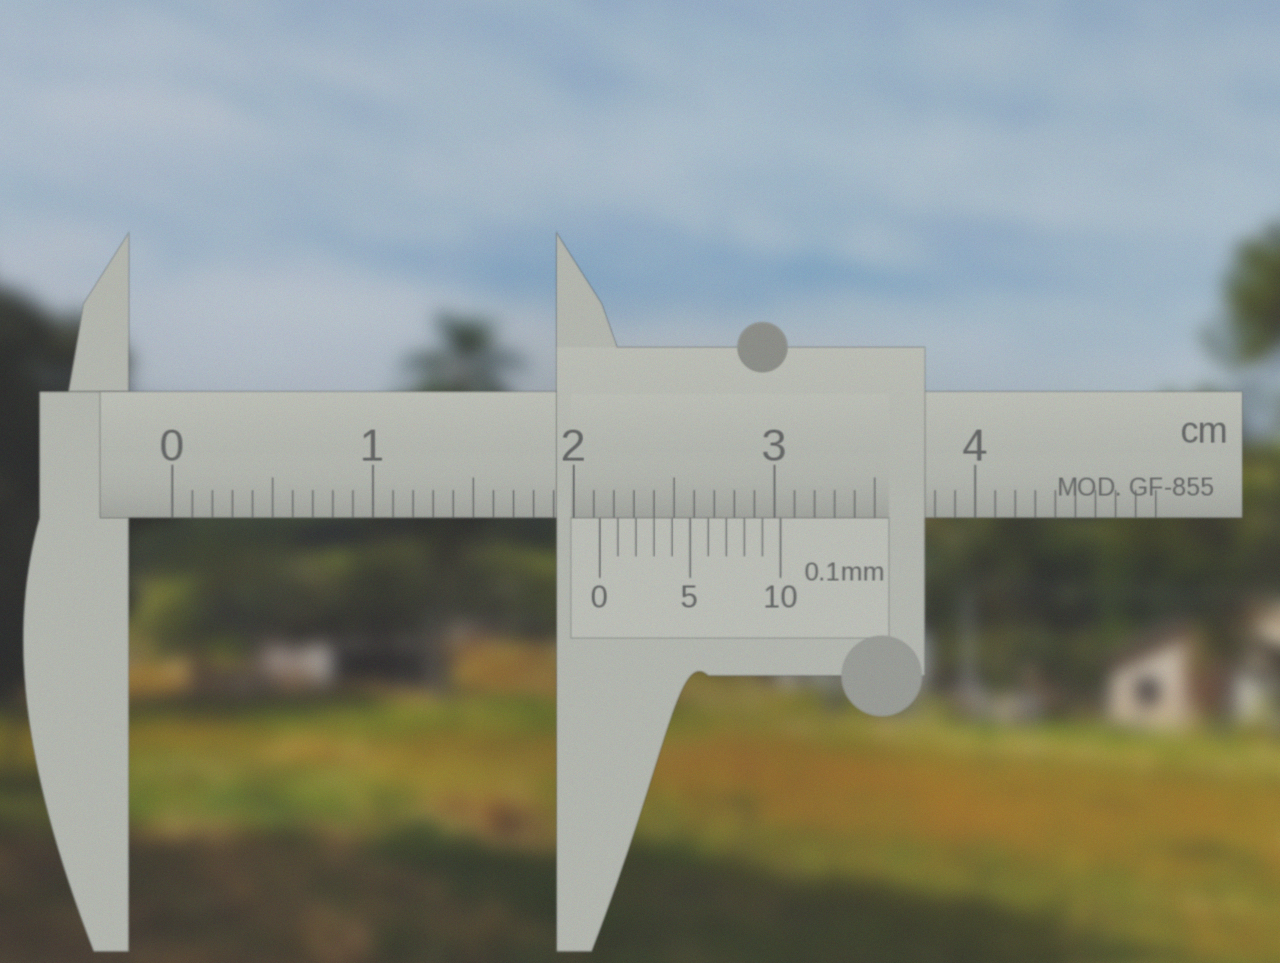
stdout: mm 21.3
